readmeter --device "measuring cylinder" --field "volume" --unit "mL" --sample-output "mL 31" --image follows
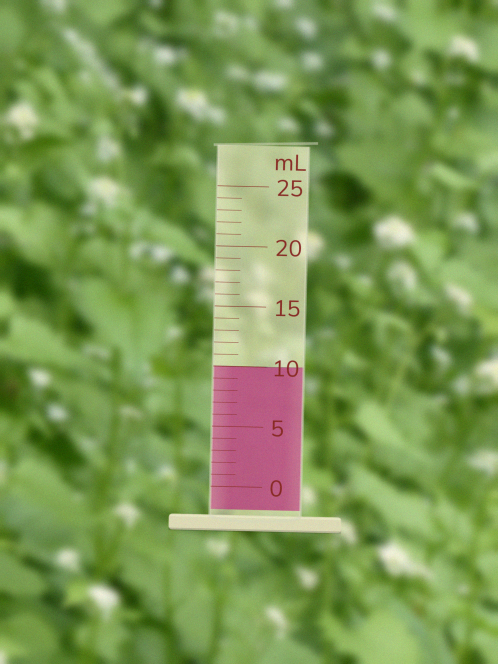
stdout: mL 10
